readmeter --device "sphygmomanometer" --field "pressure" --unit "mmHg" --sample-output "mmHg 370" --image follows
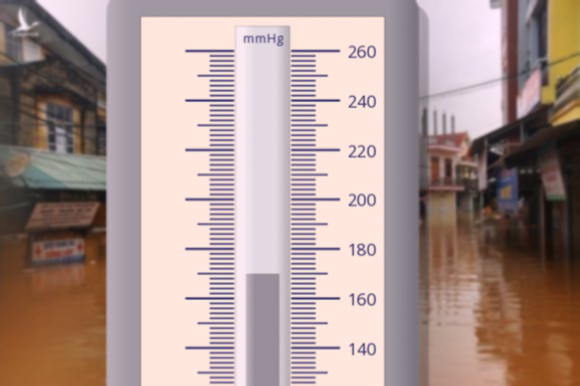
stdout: mmHg 170
